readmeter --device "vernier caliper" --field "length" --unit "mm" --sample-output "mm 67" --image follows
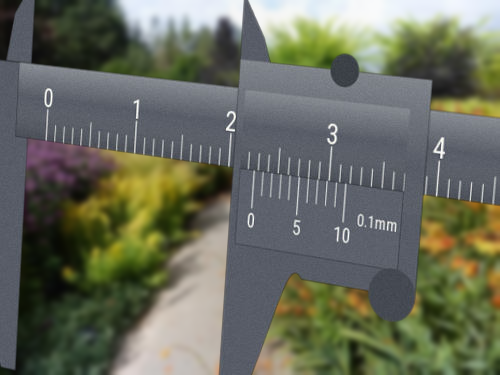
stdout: mm 22.6
